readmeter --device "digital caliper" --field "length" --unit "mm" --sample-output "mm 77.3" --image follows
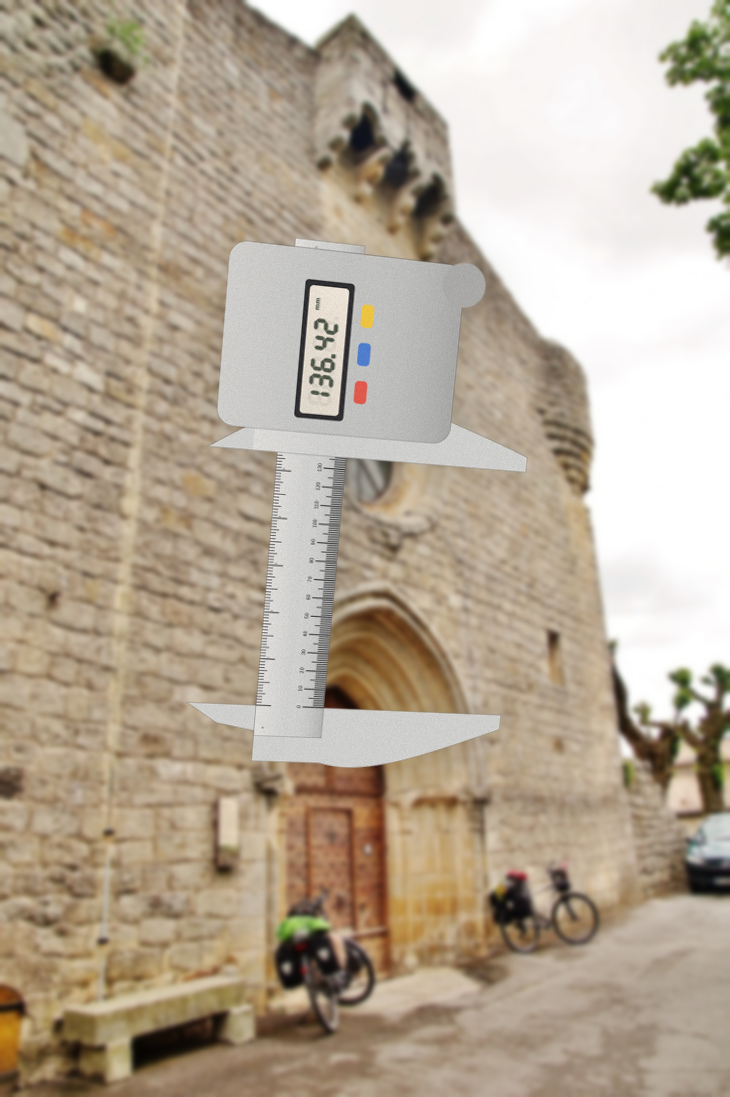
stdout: mm 136.42
